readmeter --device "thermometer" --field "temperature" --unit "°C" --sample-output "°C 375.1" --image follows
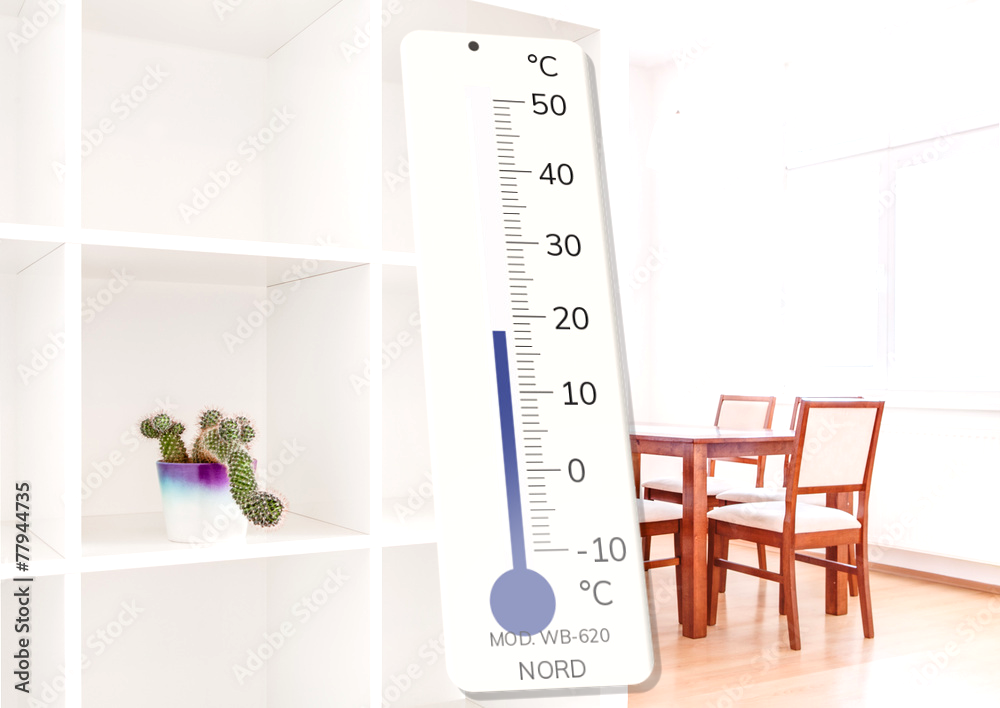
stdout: °C 18
